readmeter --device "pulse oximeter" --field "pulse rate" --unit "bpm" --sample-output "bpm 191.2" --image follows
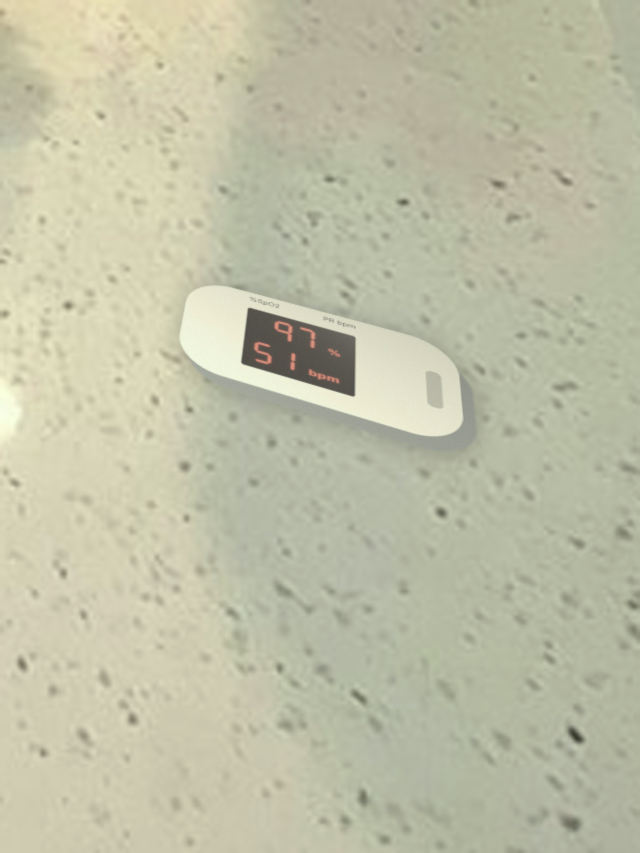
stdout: bpm 51
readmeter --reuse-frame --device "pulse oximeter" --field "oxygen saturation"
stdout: % 97
